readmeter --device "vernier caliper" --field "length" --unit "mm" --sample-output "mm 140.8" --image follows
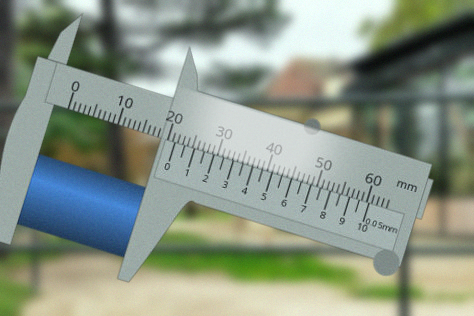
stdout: mm 21.5
